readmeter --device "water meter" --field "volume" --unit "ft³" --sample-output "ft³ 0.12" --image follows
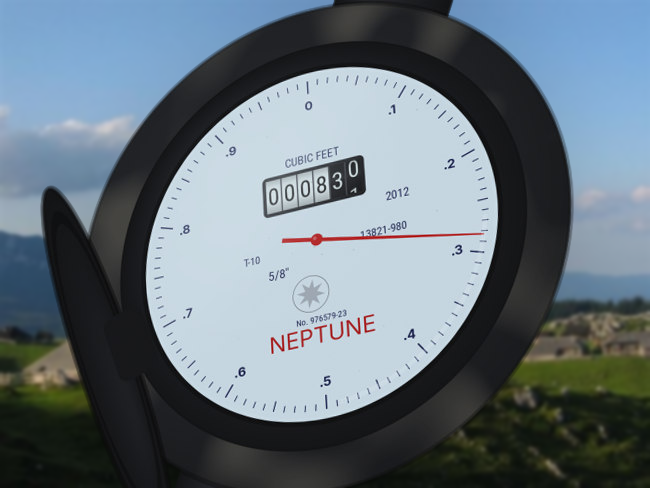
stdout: ft³ 830.28
